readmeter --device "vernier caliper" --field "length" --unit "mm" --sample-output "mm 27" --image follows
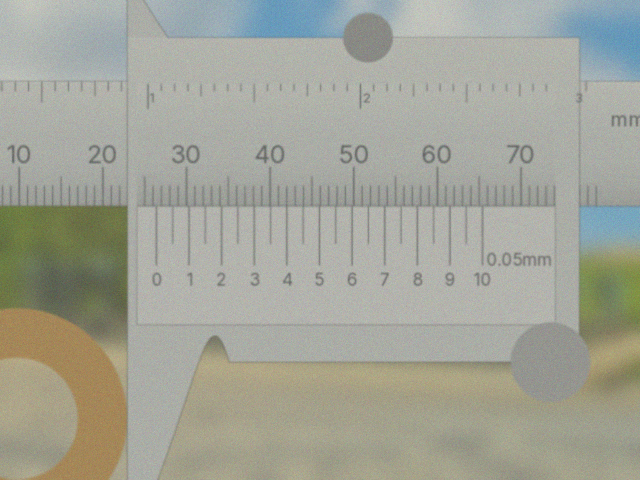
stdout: mm 26.4
